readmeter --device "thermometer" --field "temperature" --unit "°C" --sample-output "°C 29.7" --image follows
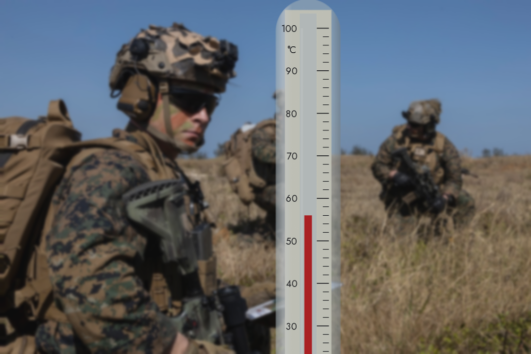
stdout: °C 56
